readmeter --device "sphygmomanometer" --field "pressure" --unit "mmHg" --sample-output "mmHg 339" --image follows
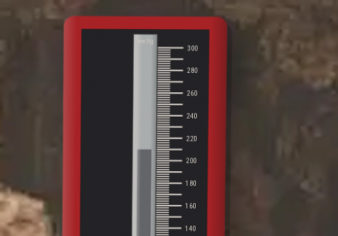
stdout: mmHg 210
